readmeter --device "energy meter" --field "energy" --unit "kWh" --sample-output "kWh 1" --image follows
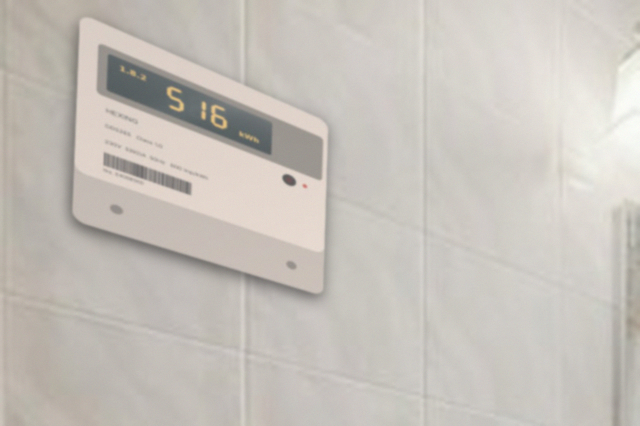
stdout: kWh 516
